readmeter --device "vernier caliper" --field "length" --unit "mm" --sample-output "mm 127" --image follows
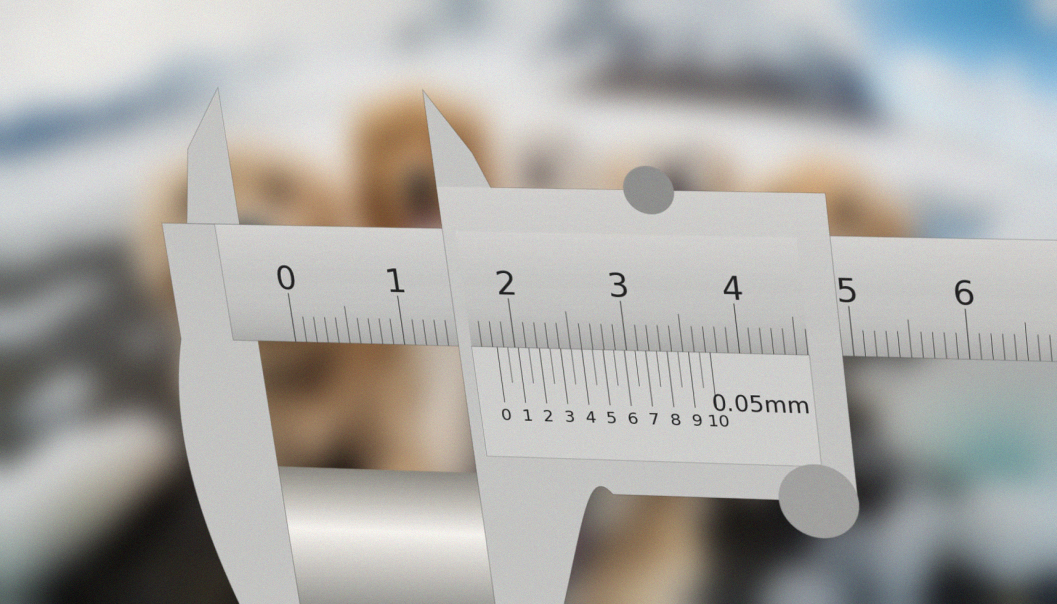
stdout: mm 18.4
